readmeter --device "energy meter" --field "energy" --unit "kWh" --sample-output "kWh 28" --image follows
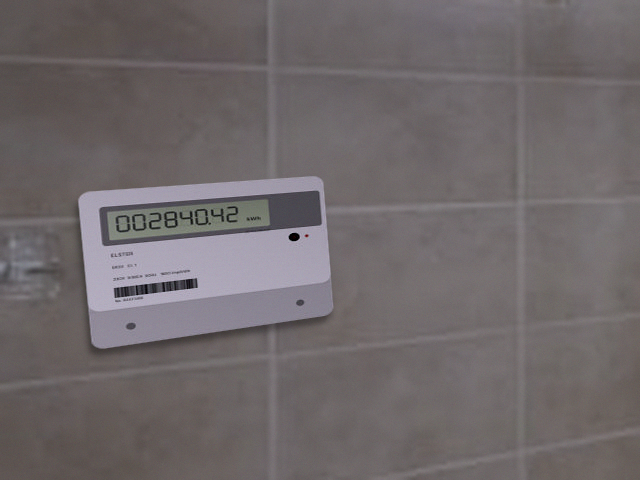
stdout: kWh 2840.42
